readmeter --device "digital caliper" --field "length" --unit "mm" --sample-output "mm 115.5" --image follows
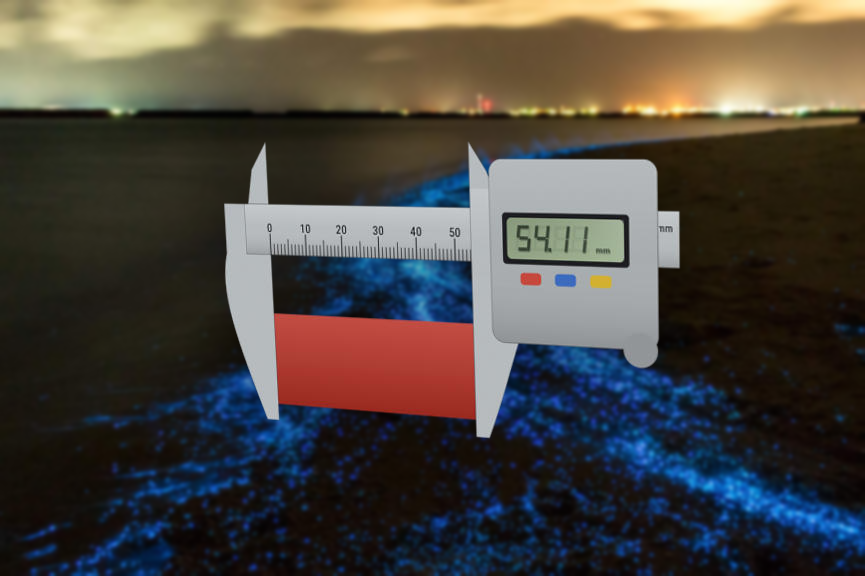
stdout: mm 54.11
